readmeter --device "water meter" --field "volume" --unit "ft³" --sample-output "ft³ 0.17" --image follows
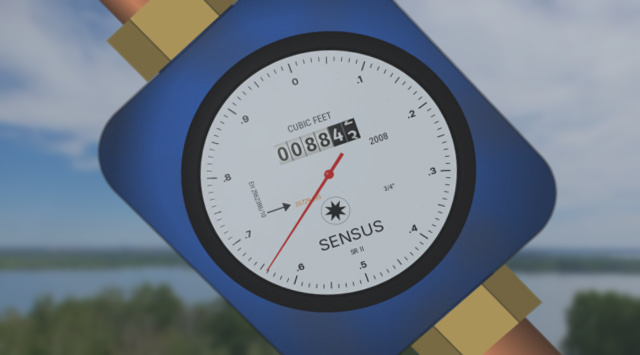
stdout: ft³ 8842.64
